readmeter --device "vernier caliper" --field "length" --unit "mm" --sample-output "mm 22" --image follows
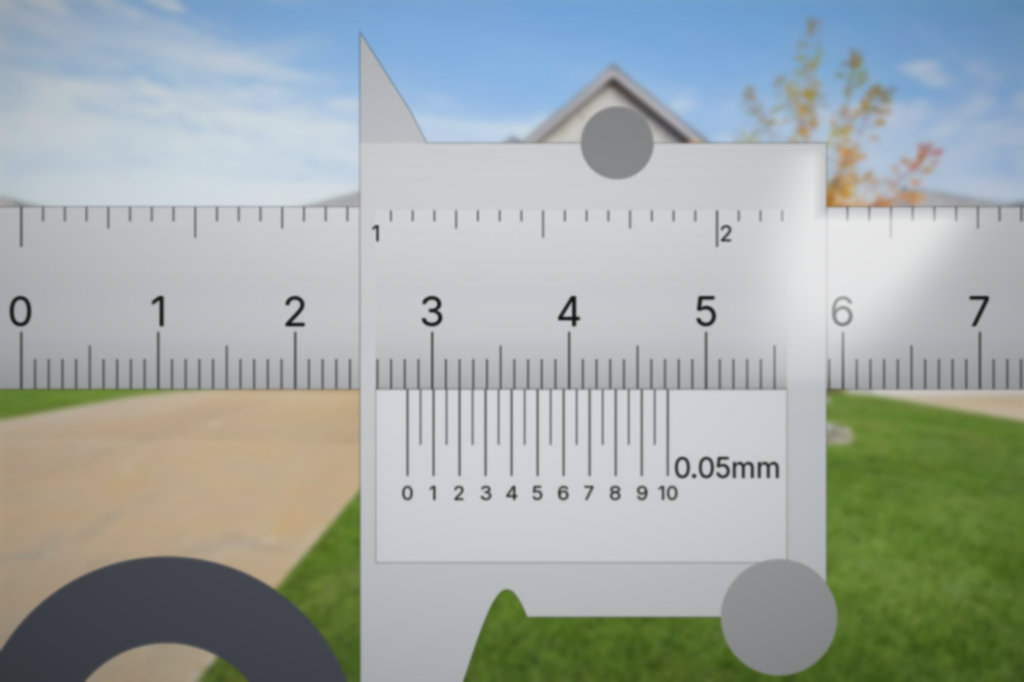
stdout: mm 28.2
